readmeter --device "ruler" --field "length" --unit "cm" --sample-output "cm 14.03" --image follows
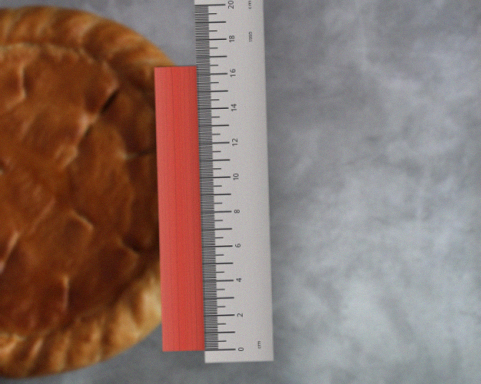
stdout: cm 16.5
